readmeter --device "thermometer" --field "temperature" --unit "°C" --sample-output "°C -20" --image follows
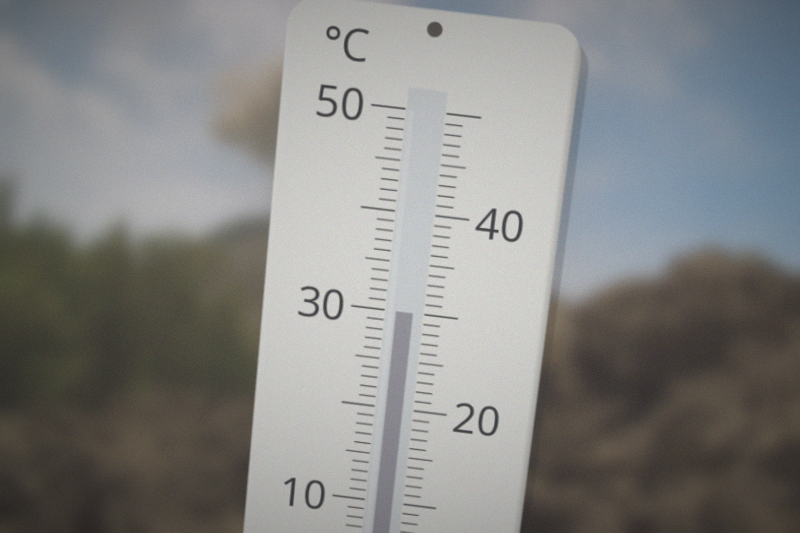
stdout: °C 30
